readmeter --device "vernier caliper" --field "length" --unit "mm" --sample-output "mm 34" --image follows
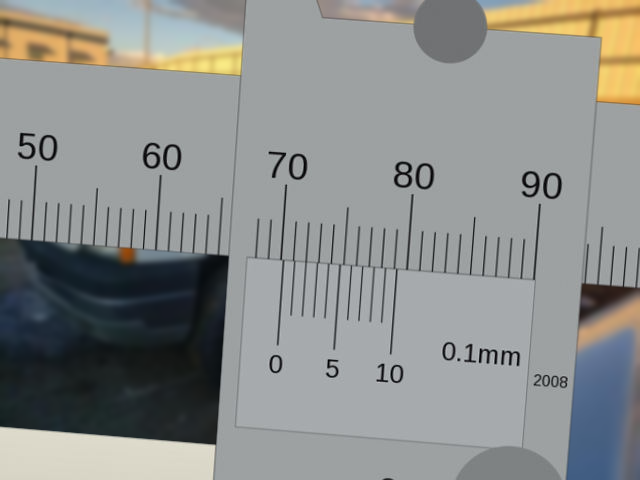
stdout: mm 70.2
